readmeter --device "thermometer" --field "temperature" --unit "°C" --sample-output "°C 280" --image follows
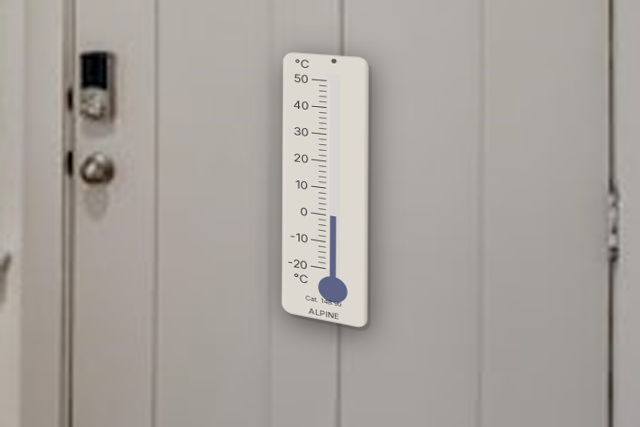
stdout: °C 0
